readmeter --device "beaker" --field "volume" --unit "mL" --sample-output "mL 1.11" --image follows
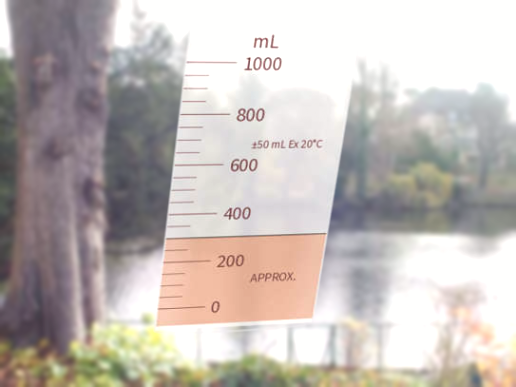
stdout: mL 300
